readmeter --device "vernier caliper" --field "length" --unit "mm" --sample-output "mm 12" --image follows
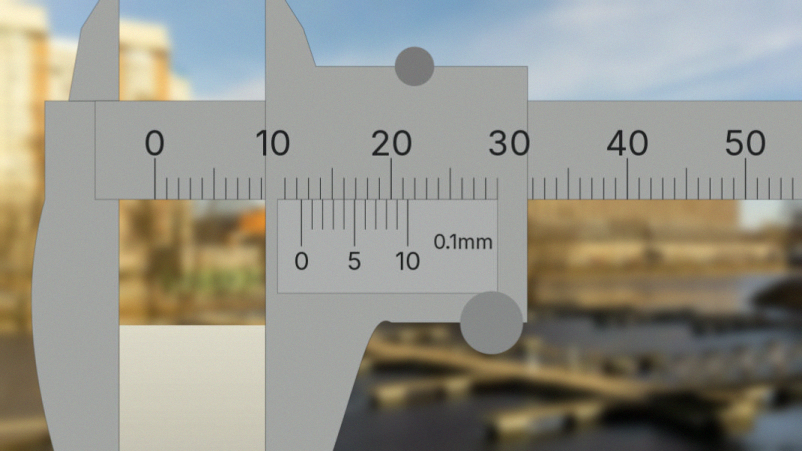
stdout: mm 12.4
